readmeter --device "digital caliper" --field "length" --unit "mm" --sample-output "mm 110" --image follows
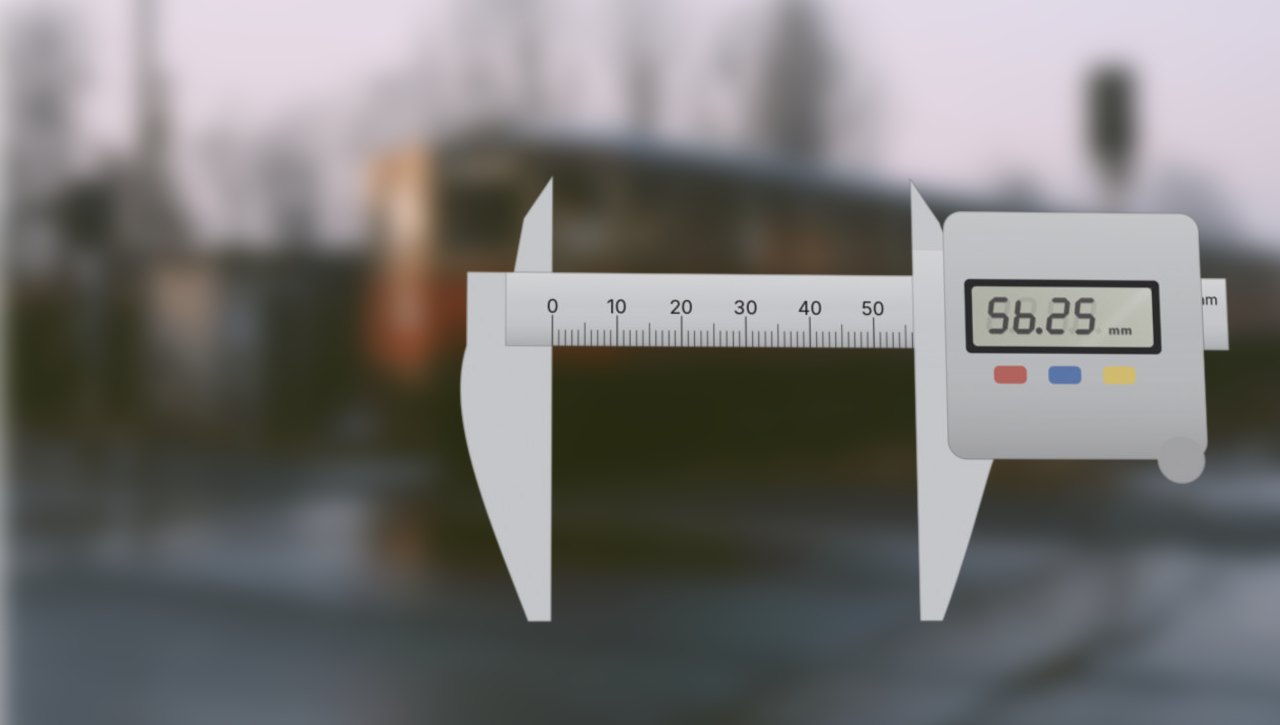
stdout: mm 56.25
